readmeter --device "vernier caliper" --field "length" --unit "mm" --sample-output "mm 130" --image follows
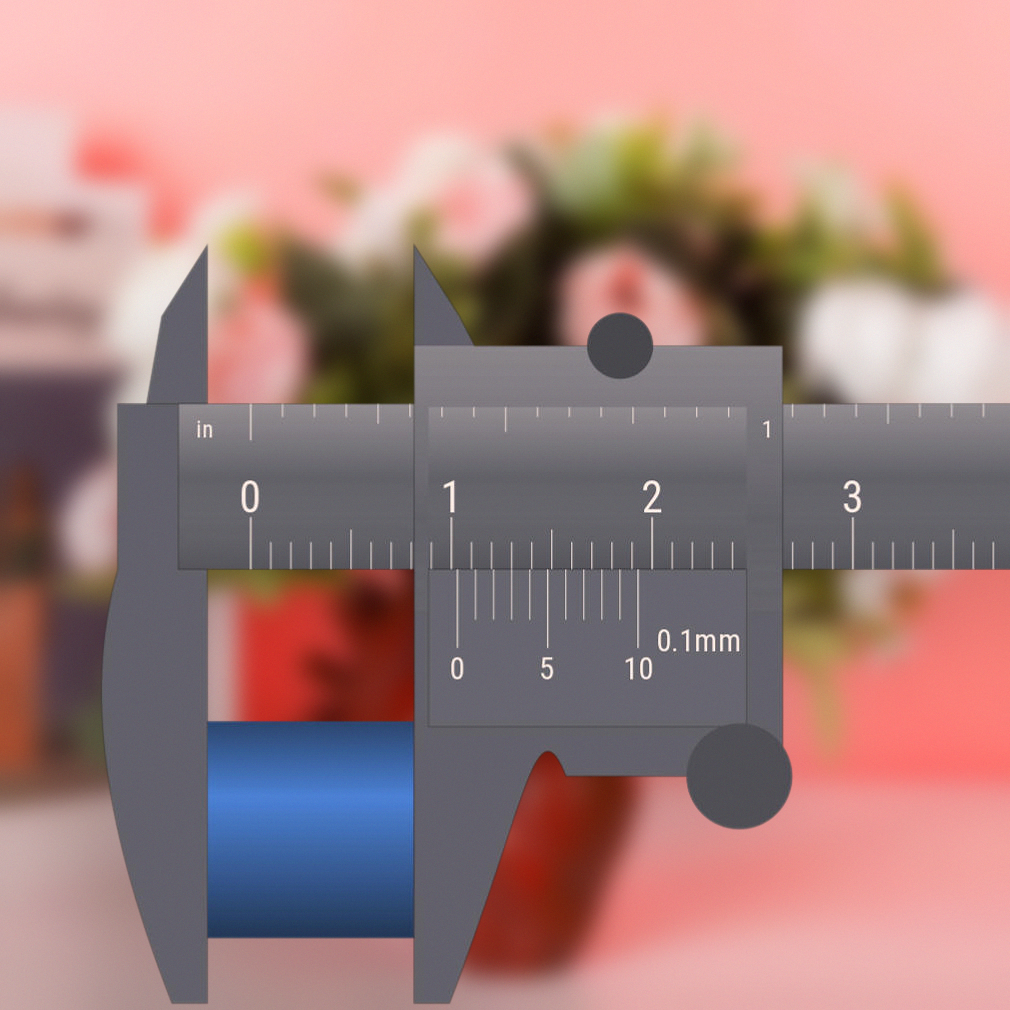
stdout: mm 10.3
